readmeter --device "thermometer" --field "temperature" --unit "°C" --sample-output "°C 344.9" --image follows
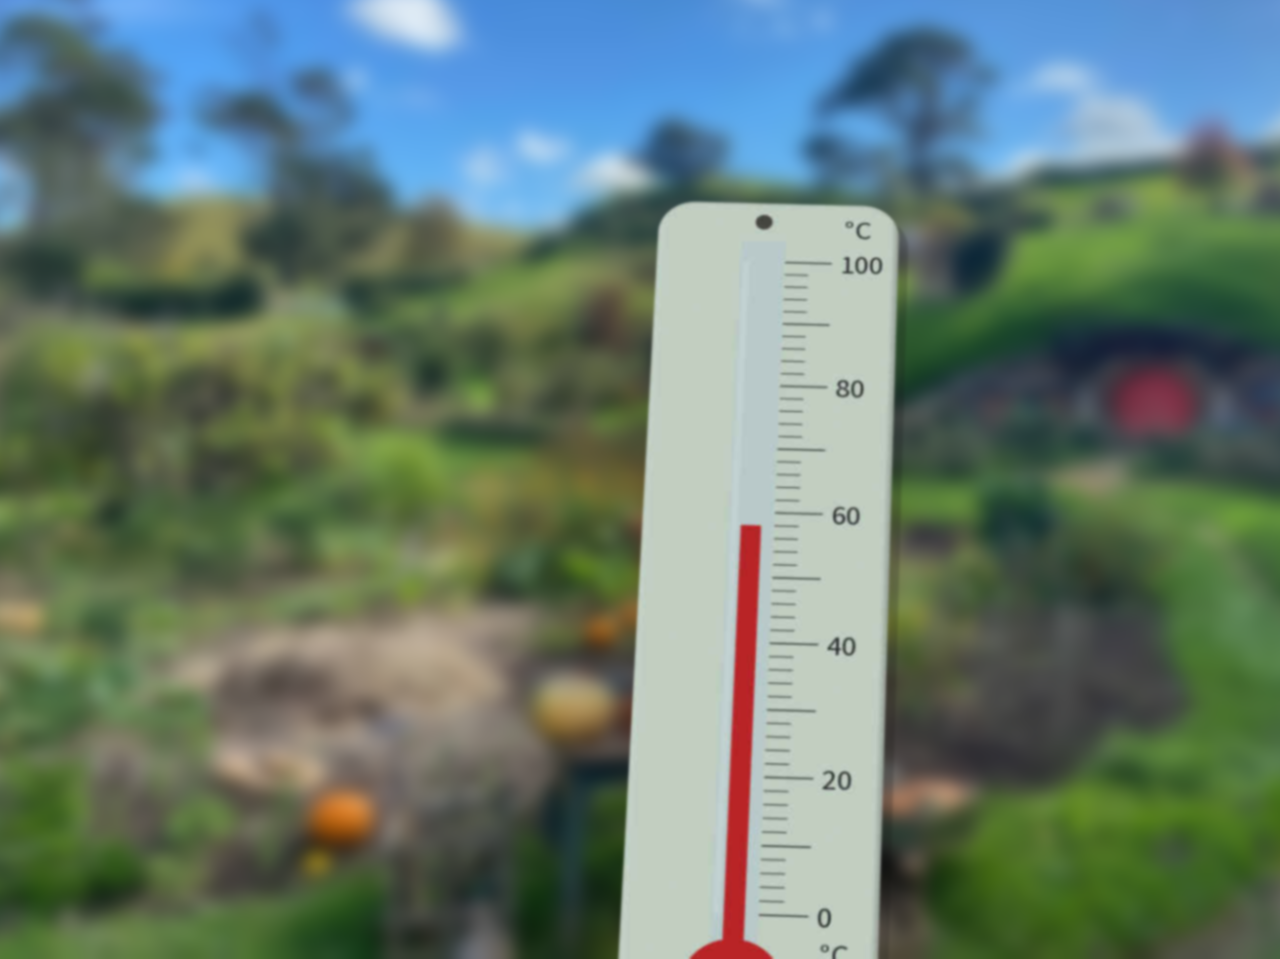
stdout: °C 58
